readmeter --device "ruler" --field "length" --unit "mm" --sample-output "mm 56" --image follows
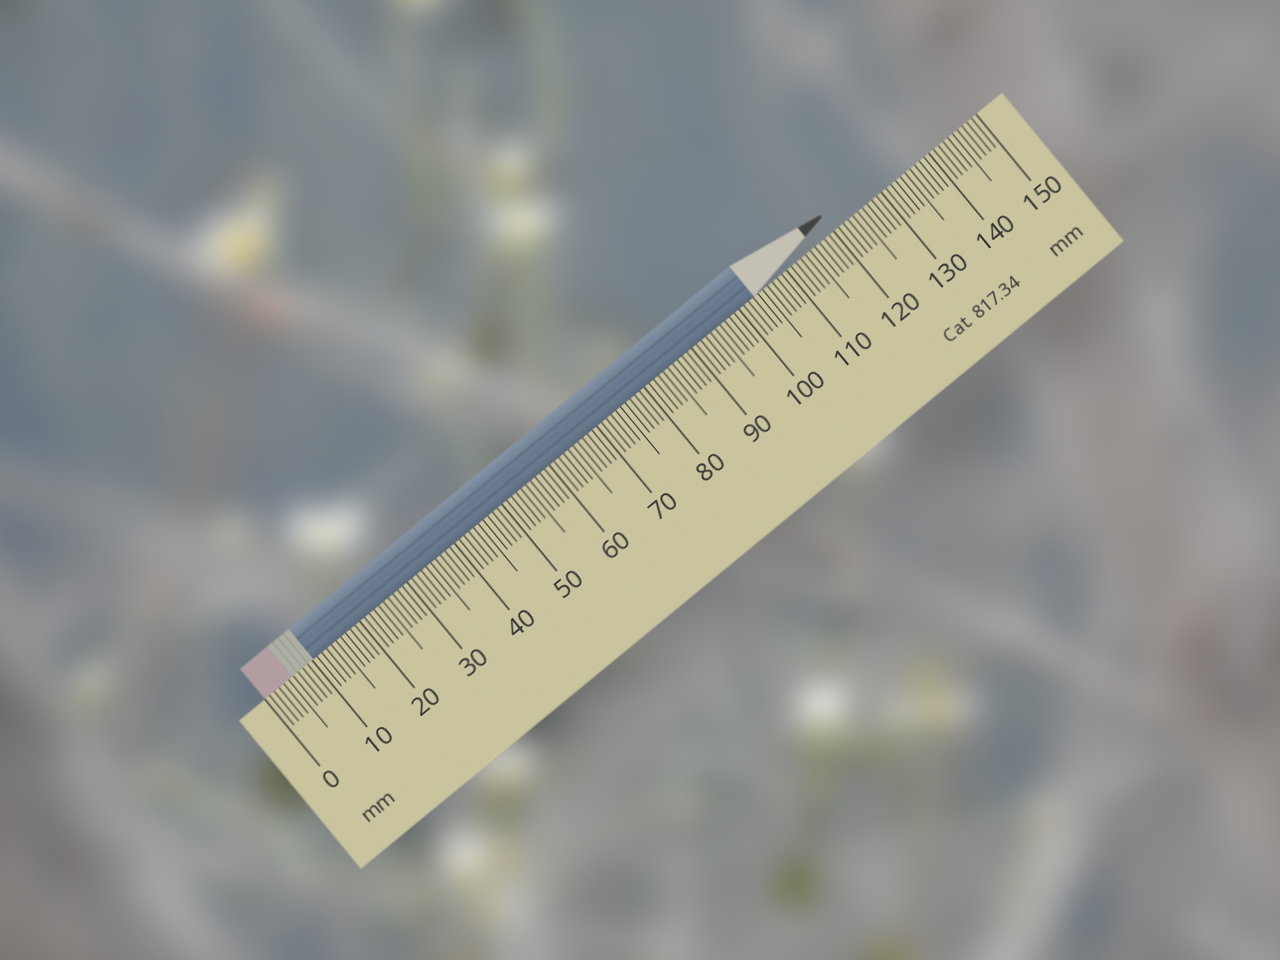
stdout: mm 120
